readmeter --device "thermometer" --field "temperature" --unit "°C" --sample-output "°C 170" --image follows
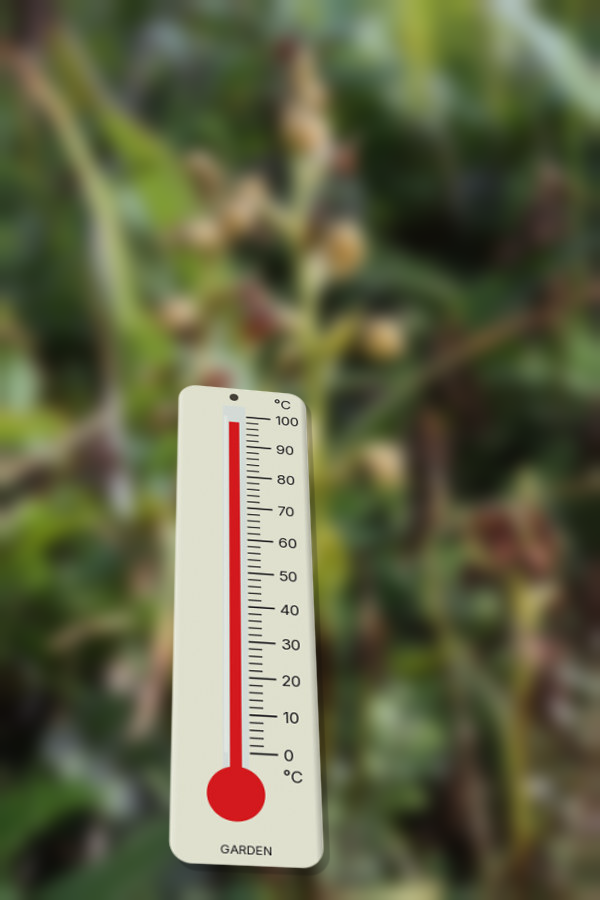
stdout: °C 98
